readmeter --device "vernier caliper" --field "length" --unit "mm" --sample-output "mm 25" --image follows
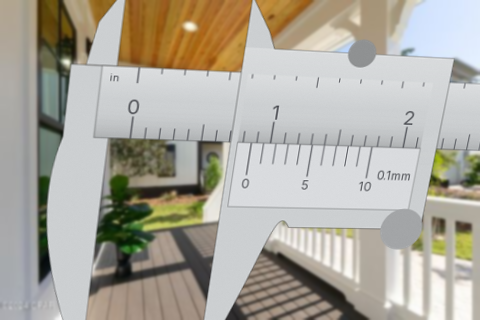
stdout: mm 8.6
